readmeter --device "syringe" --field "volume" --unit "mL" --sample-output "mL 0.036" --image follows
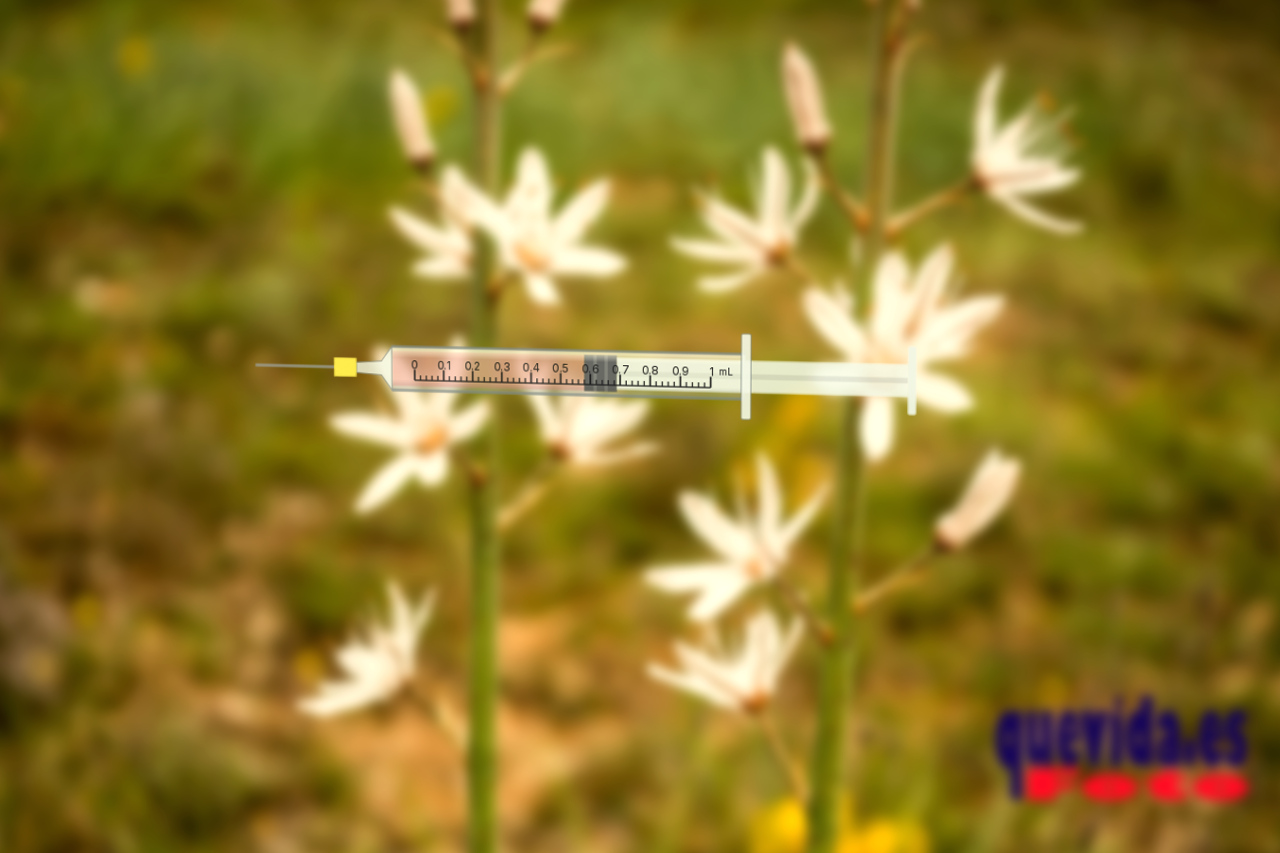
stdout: mL 0.58
